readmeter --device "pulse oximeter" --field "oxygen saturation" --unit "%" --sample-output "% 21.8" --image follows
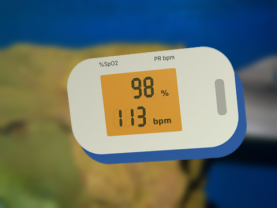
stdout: % 98
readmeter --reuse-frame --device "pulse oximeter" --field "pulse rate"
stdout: bpm 113
